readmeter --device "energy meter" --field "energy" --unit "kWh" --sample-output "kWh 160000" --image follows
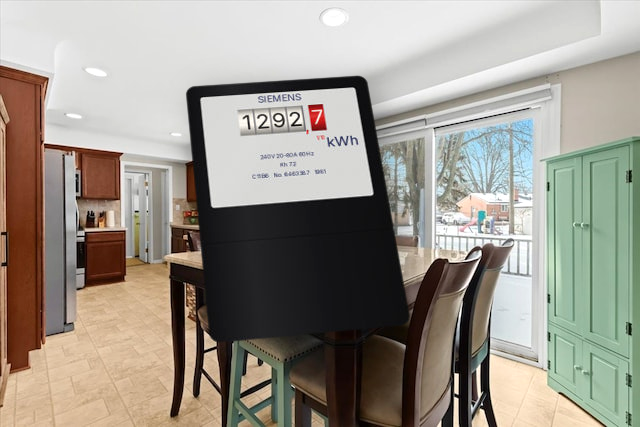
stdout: kWh 1292.7
